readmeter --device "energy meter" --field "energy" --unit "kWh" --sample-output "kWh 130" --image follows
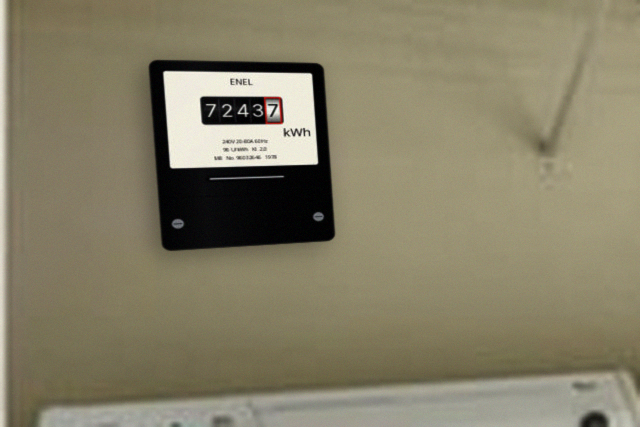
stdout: kWh 7243.7
